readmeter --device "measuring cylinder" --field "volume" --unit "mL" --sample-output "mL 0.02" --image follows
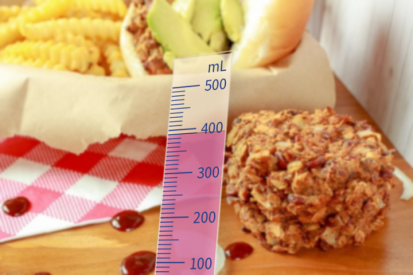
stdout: mL 390
